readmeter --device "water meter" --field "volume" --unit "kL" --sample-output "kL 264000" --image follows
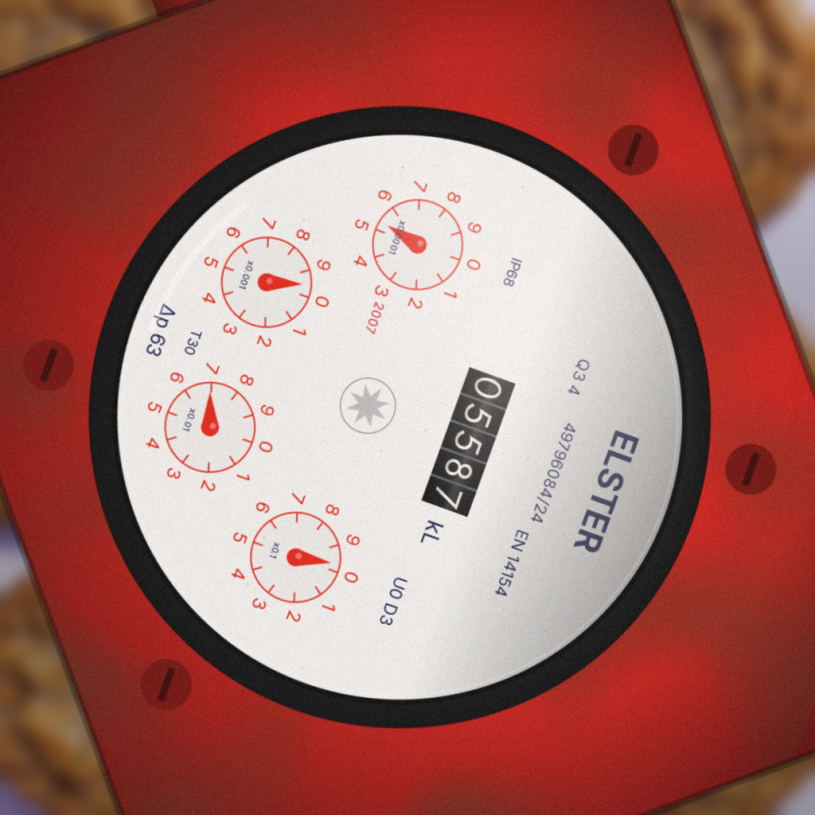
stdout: kL 5586.9695
